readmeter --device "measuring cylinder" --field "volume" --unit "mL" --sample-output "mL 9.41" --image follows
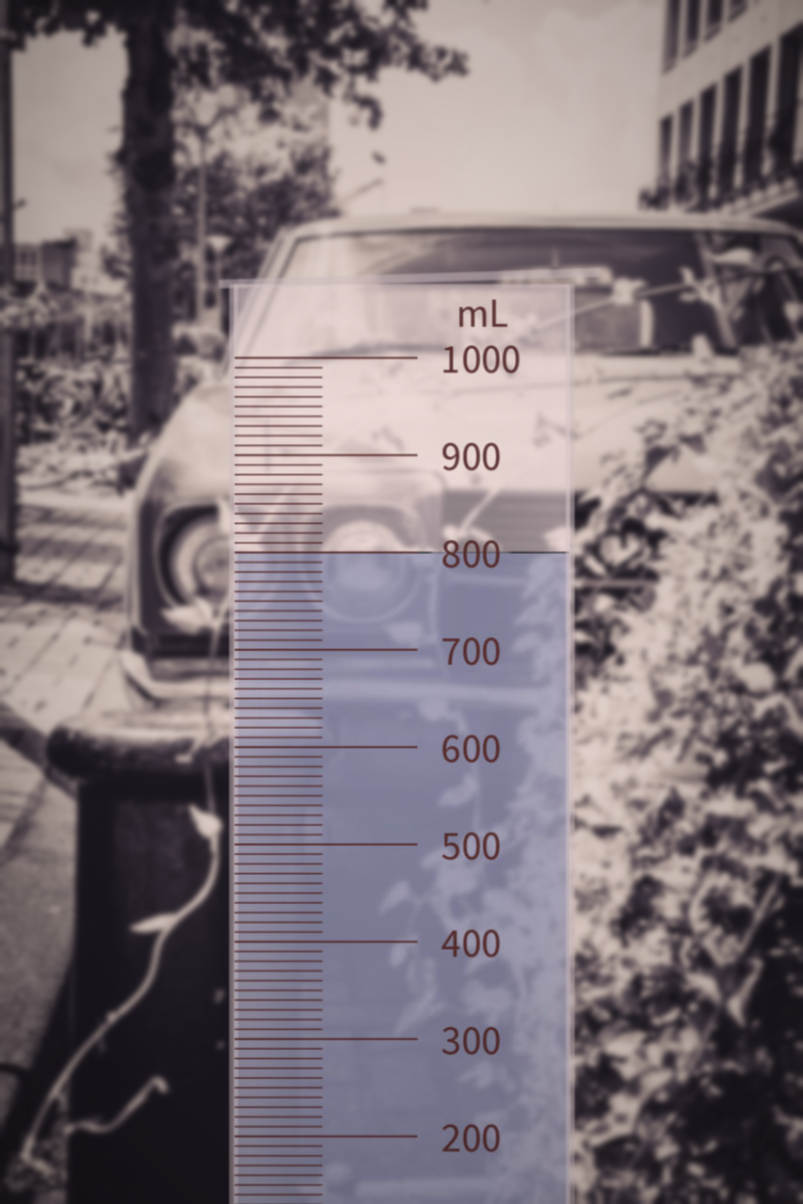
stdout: mL 800
